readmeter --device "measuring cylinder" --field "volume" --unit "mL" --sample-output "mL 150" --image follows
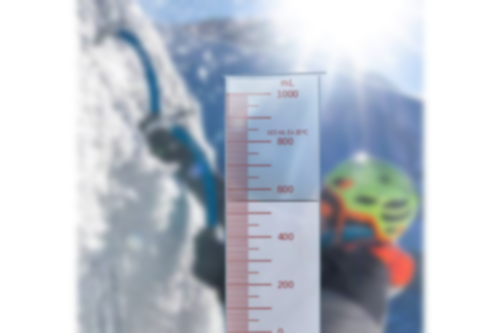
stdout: mL 550
